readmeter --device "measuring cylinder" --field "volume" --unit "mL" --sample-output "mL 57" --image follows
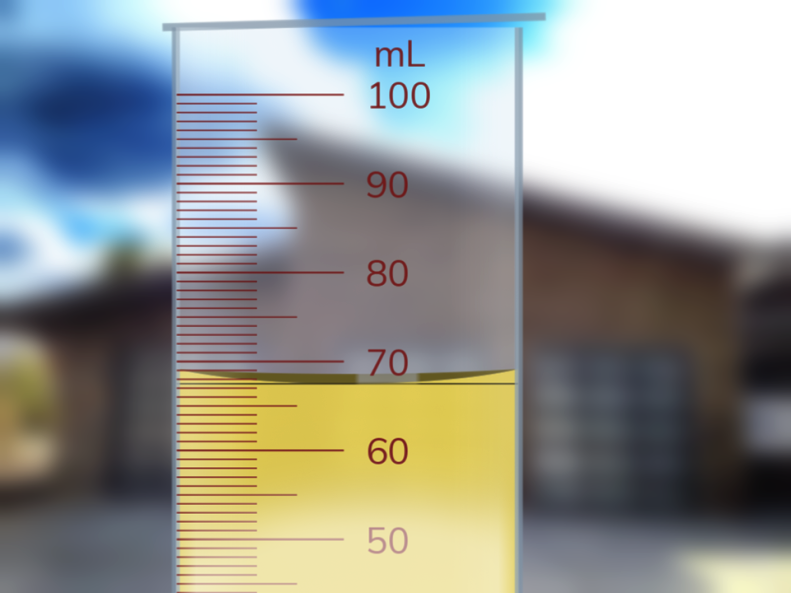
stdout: mL 67.5
